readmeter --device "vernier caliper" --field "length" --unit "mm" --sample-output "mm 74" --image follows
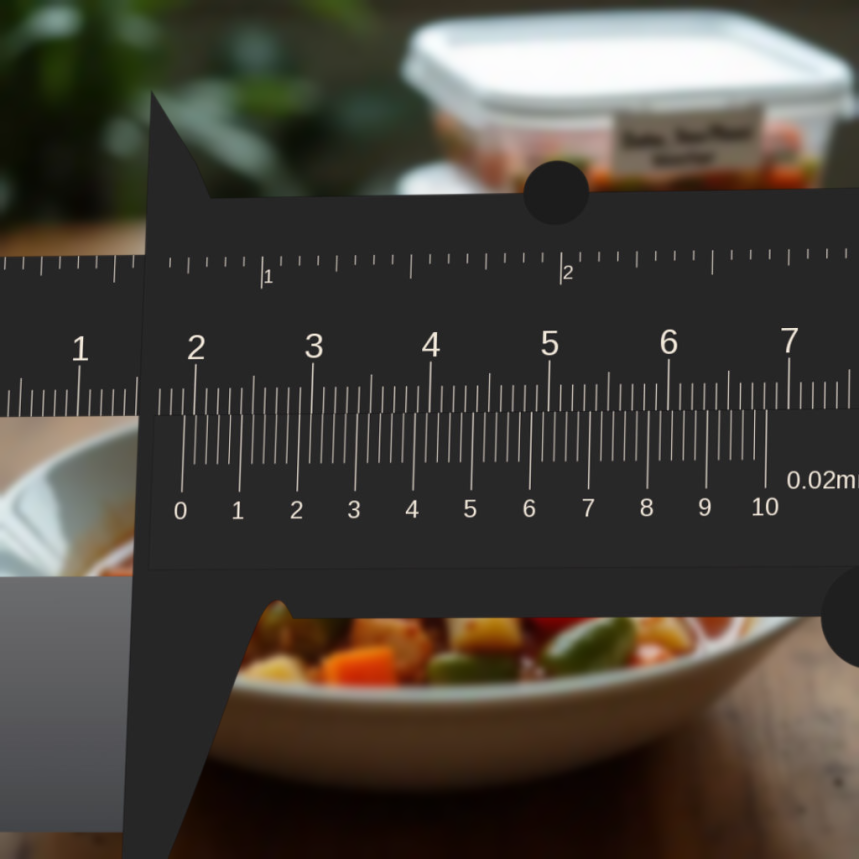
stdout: mm 19.2
